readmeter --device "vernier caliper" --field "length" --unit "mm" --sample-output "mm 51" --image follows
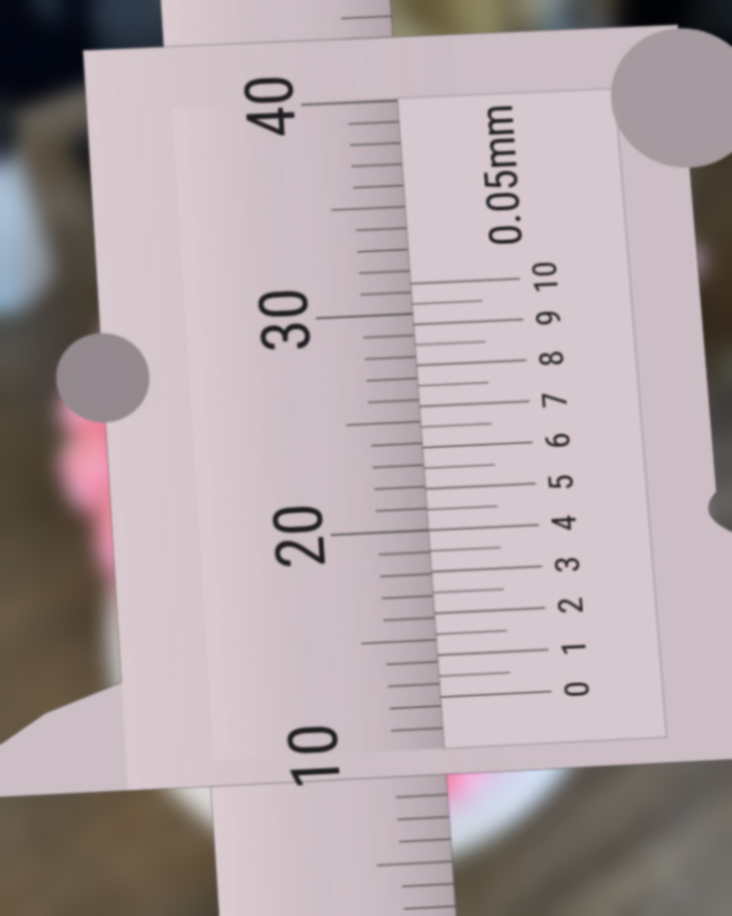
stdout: mm 12.4
